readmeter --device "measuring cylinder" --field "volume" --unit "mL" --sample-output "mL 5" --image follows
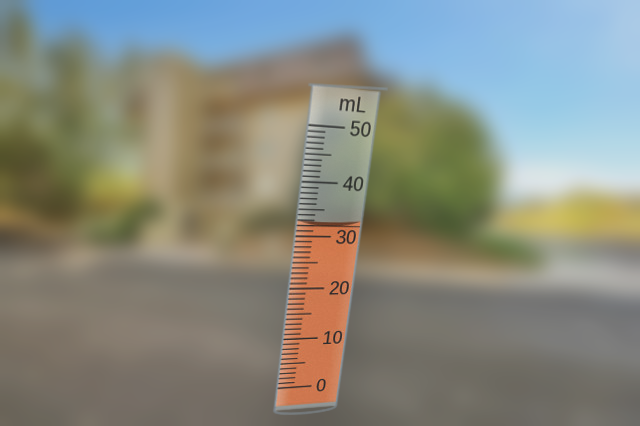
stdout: mL 32
